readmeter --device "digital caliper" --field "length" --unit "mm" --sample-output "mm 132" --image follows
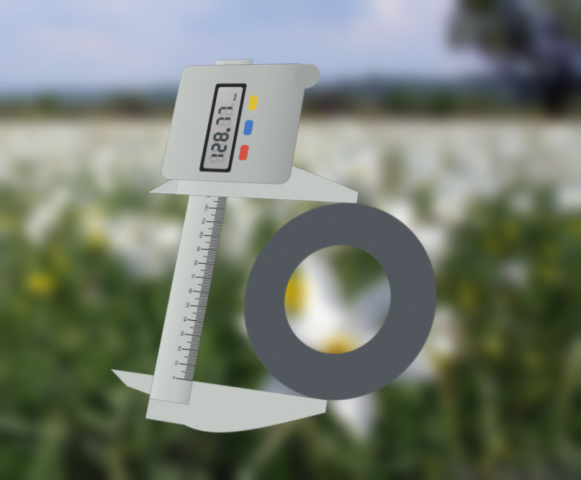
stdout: mm 128.77
